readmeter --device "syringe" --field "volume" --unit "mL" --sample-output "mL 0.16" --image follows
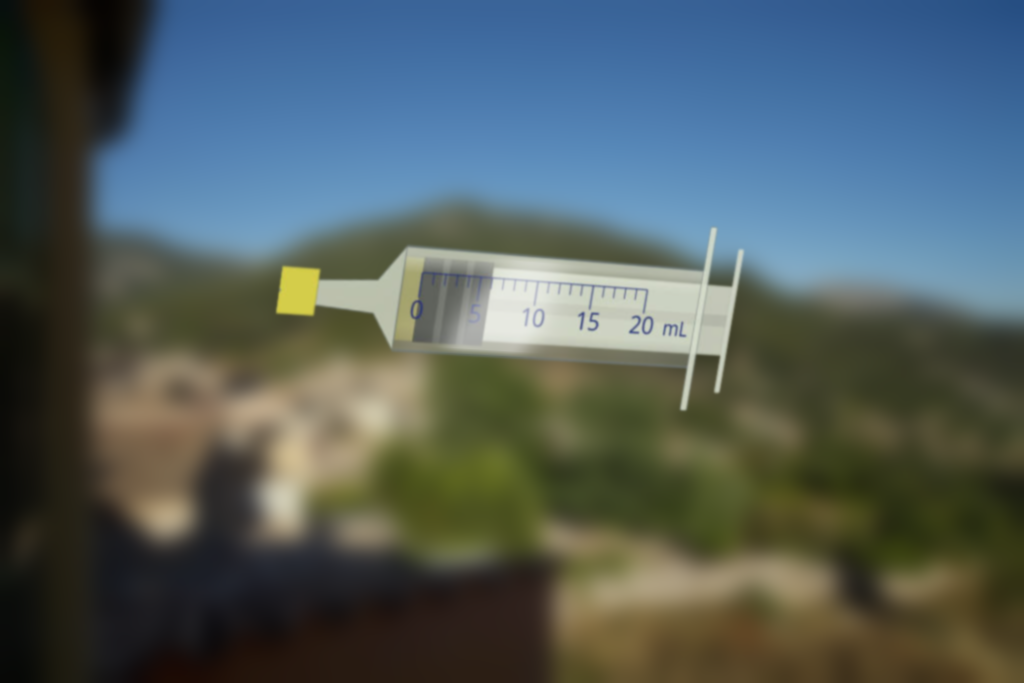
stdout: mL 0
